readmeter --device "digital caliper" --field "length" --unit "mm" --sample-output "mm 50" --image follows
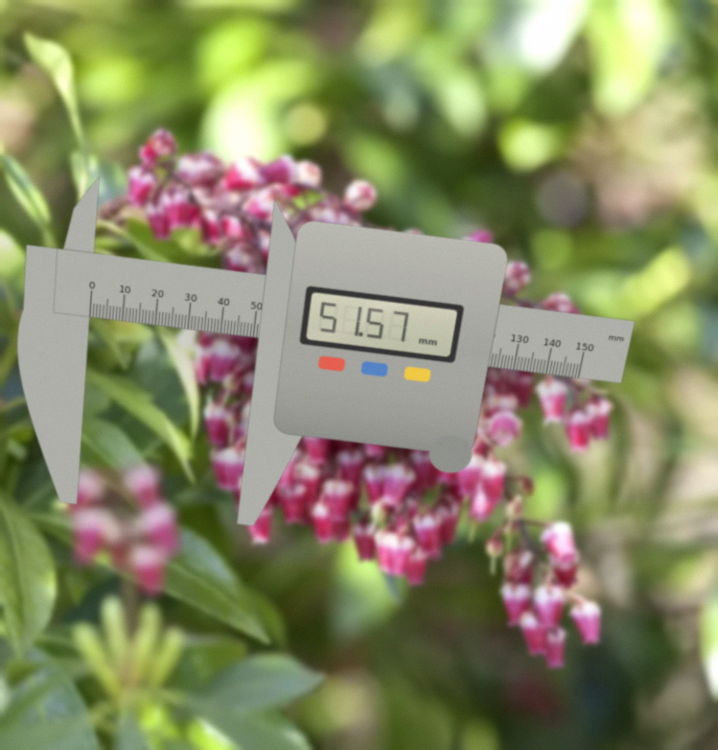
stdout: mm 51.57
